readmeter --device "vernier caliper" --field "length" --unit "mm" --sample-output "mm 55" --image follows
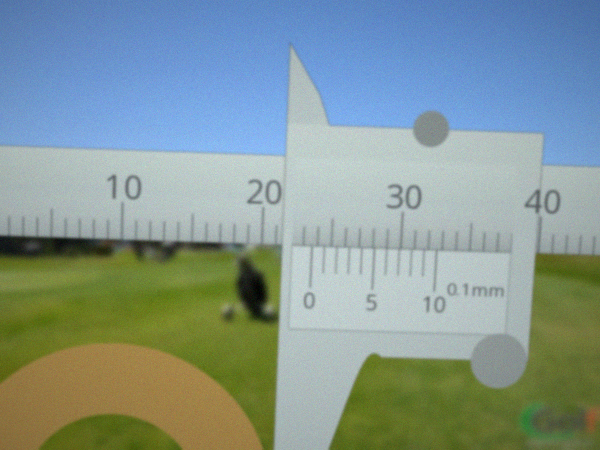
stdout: mm 23.6
